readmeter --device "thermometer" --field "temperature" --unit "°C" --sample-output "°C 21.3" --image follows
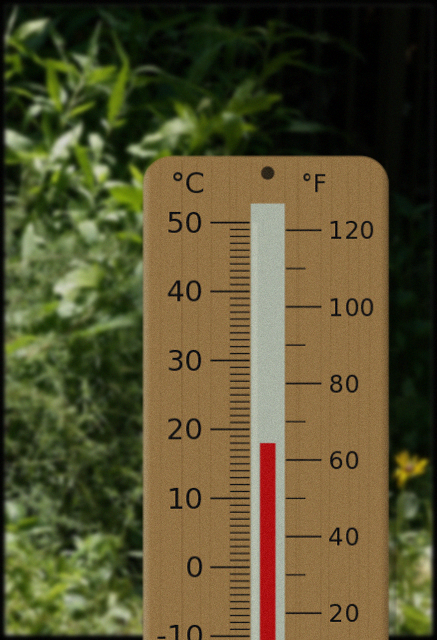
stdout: °C 18
